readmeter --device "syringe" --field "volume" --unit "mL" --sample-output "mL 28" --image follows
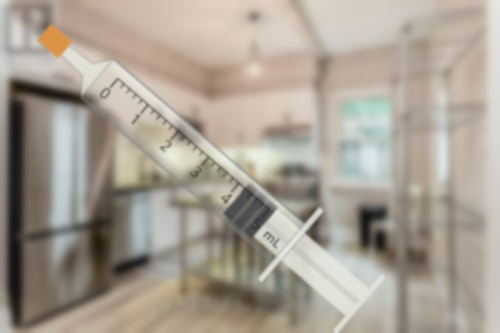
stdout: mL 4.2
